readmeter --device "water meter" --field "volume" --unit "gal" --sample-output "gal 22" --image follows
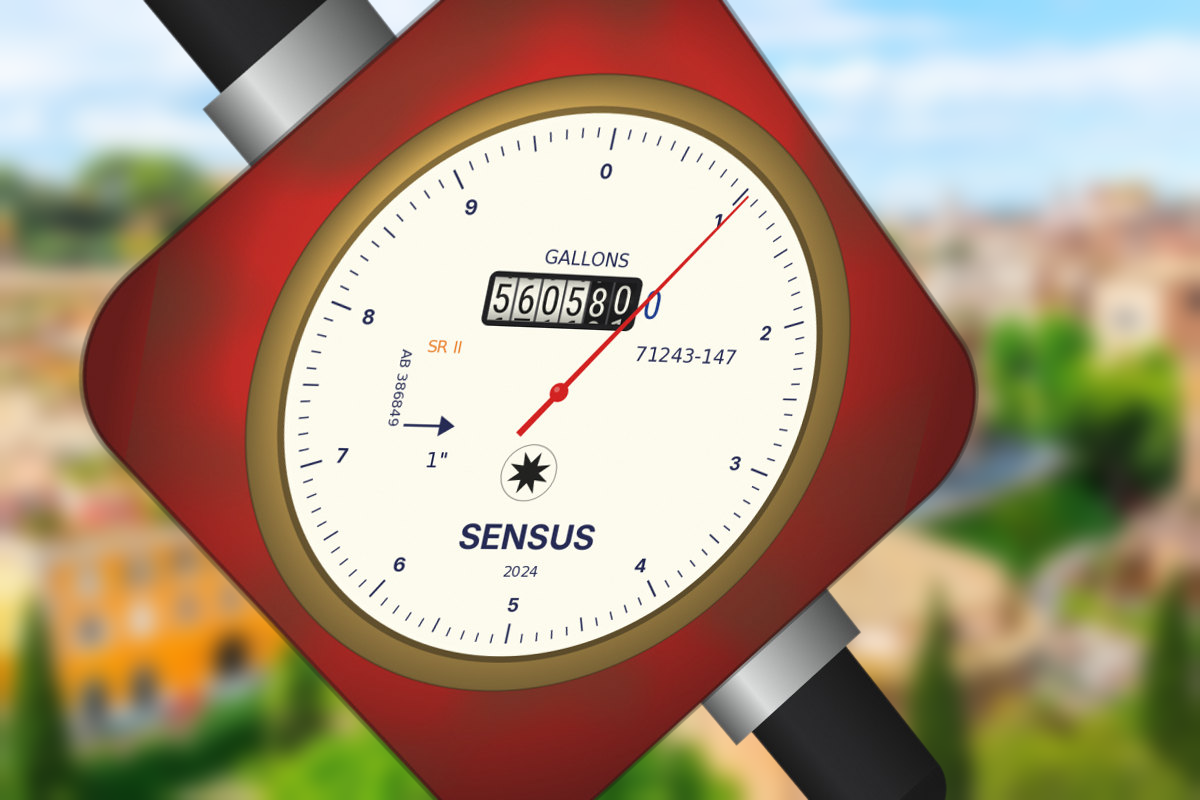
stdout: gal 5605801.0
